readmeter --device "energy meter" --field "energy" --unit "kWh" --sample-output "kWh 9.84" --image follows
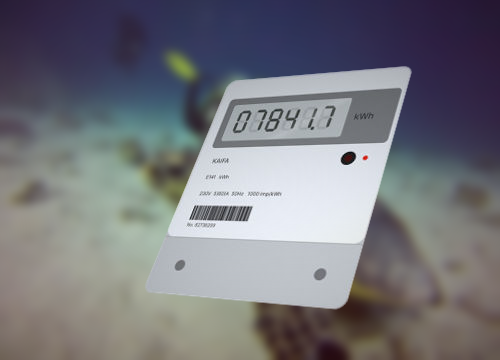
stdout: kWh 7841.7
